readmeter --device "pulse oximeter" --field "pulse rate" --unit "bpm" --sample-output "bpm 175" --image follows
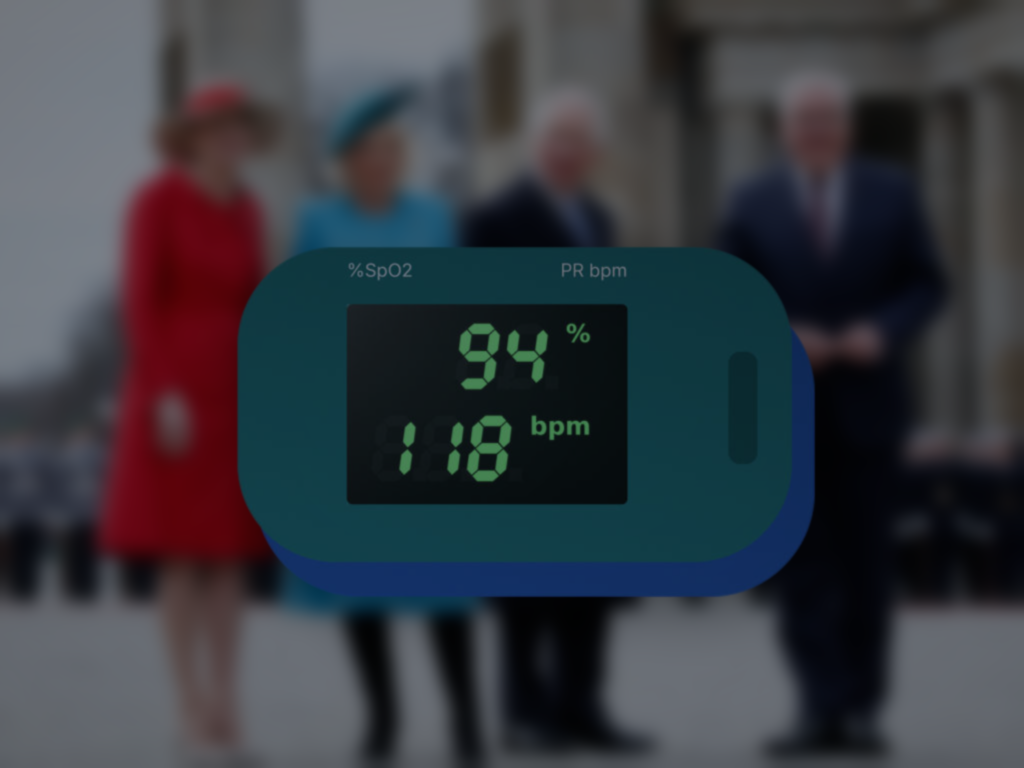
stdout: bpm 118
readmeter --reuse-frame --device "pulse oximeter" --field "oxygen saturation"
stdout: % 94
